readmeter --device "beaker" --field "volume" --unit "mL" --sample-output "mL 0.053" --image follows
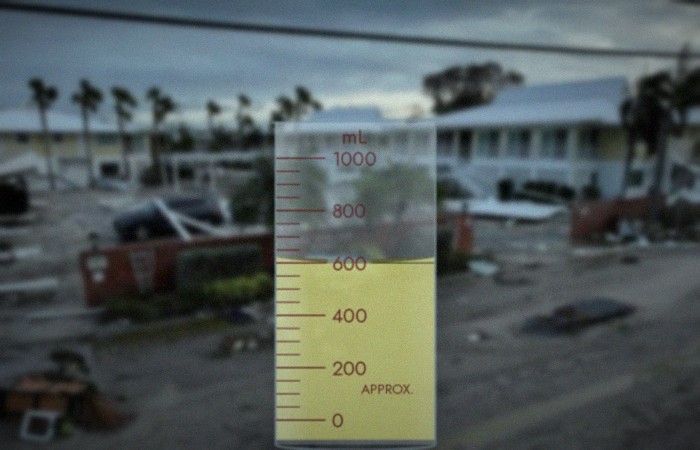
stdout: mL 600
